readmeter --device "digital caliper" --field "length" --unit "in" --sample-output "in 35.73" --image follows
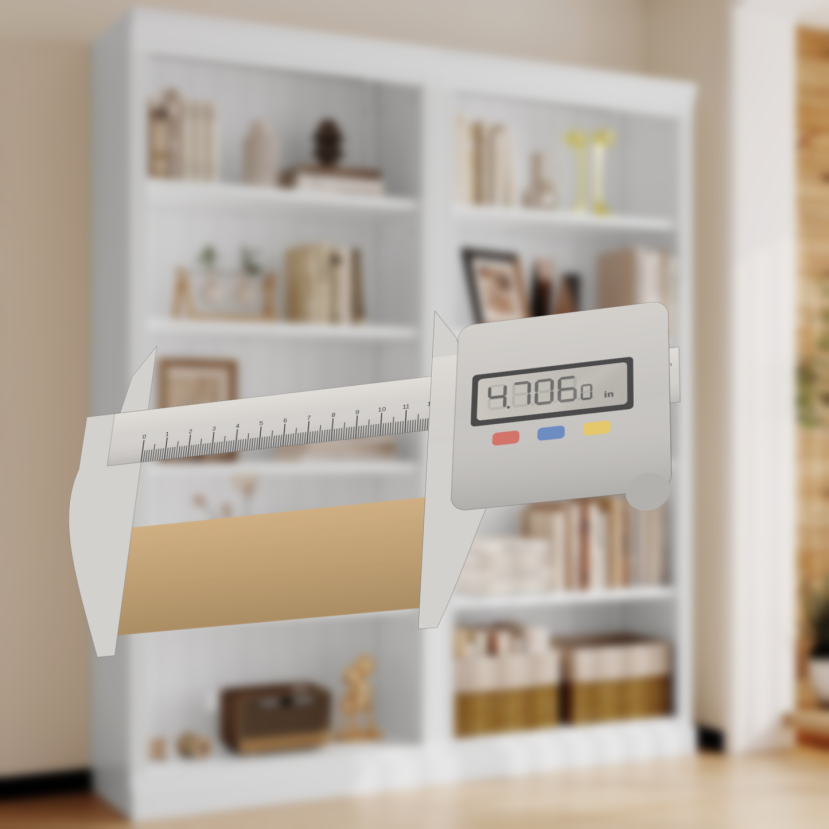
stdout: in 4.7060
